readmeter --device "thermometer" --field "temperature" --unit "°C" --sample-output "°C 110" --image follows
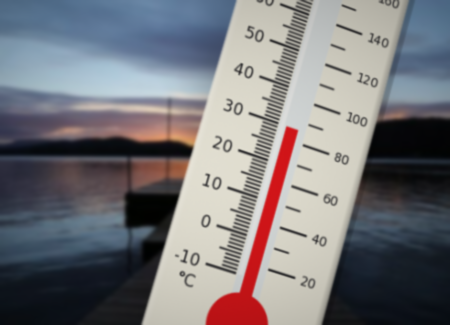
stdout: °C 30
